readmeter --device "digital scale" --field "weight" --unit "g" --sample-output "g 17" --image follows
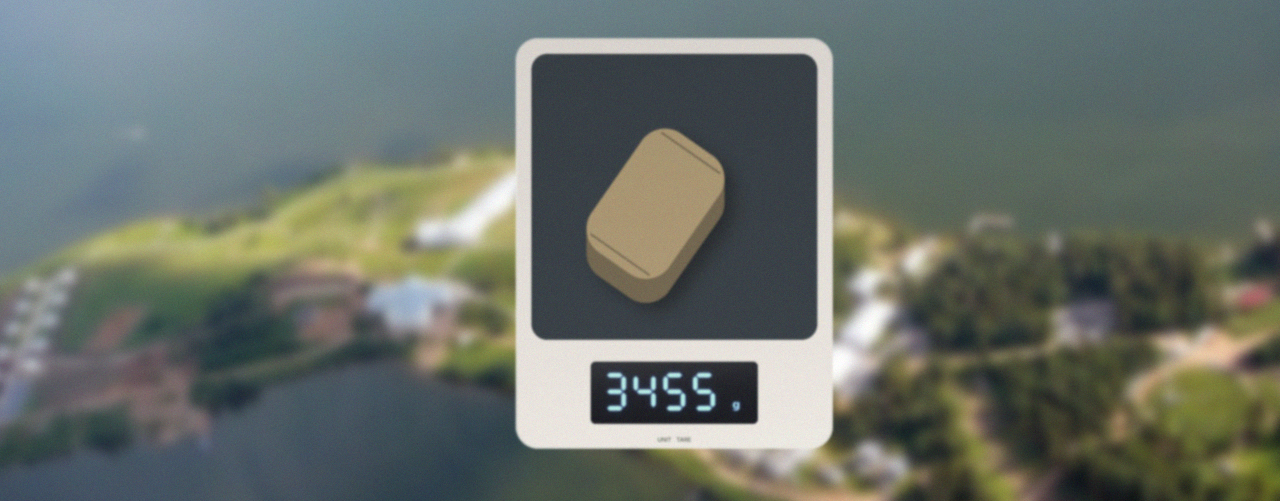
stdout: g 3455
